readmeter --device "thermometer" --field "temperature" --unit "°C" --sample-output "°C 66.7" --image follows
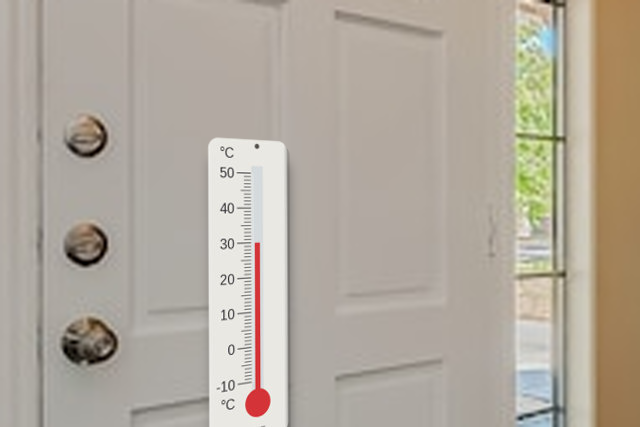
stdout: °C 30
